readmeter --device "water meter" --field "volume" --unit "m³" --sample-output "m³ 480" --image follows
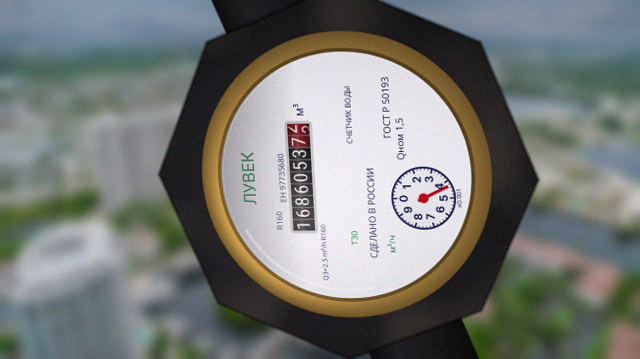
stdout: m³ 1686053.724
